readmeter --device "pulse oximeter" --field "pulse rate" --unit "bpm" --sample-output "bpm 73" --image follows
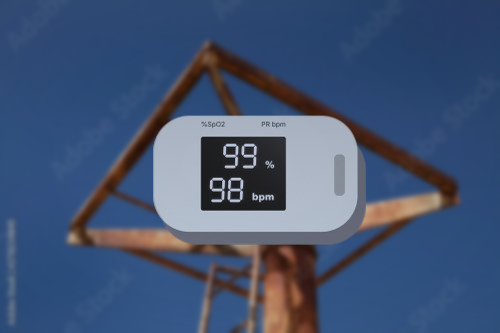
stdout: bpm 98
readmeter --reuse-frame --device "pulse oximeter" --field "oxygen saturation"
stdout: % 99
